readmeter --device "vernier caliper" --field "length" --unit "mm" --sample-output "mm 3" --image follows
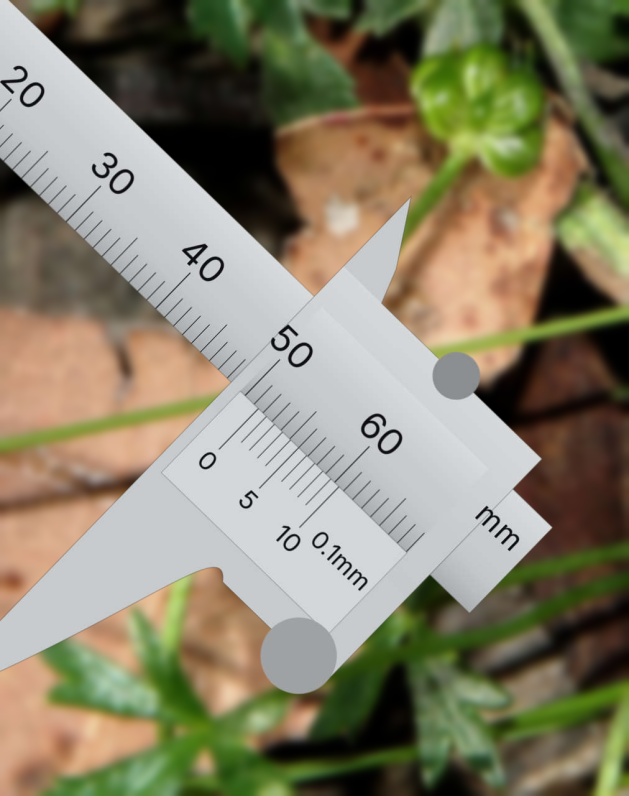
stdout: mm 51.5
